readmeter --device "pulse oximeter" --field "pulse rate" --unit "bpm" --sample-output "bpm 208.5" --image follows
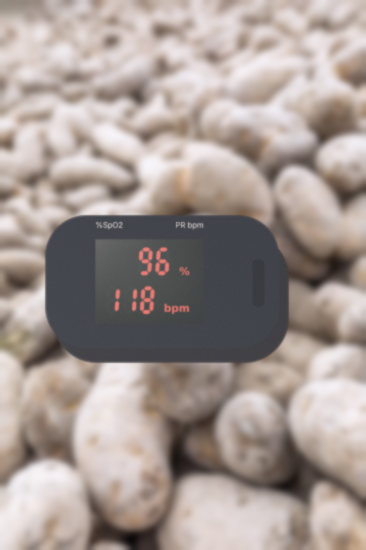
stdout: bpm 118
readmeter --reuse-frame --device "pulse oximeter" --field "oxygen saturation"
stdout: % 96
